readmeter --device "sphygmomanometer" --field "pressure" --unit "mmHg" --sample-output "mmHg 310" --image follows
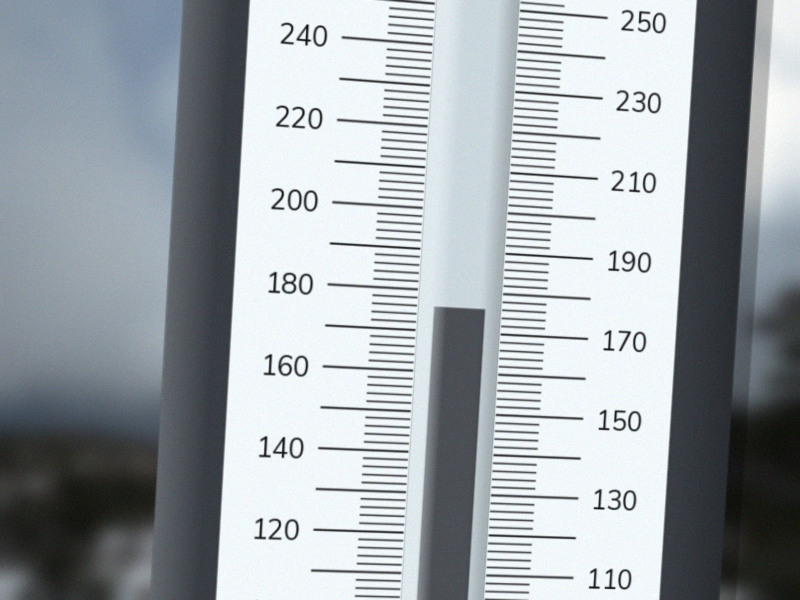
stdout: mmHg 176
